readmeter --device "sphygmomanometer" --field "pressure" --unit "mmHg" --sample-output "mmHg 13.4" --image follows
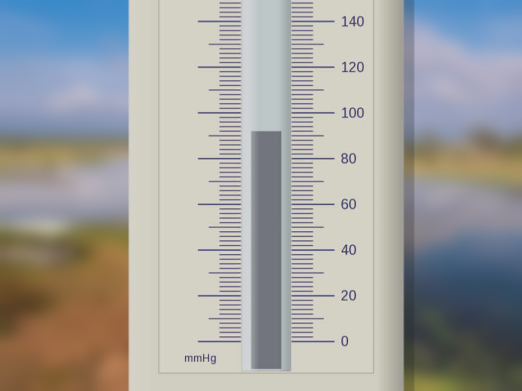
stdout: mmHg 92
